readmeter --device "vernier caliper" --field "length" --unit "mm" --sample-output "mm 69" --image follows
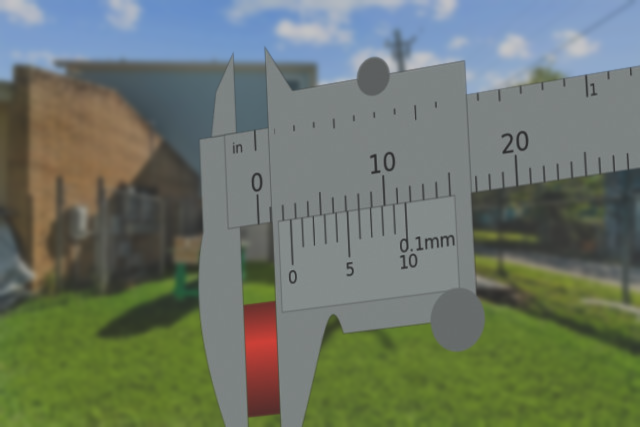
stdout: mm 2.6
